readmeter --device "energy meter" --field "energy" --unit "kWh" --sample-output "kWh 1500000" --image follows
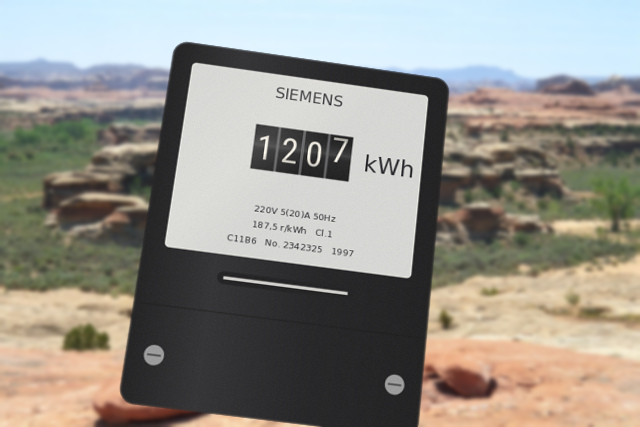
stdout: kWh 1207
